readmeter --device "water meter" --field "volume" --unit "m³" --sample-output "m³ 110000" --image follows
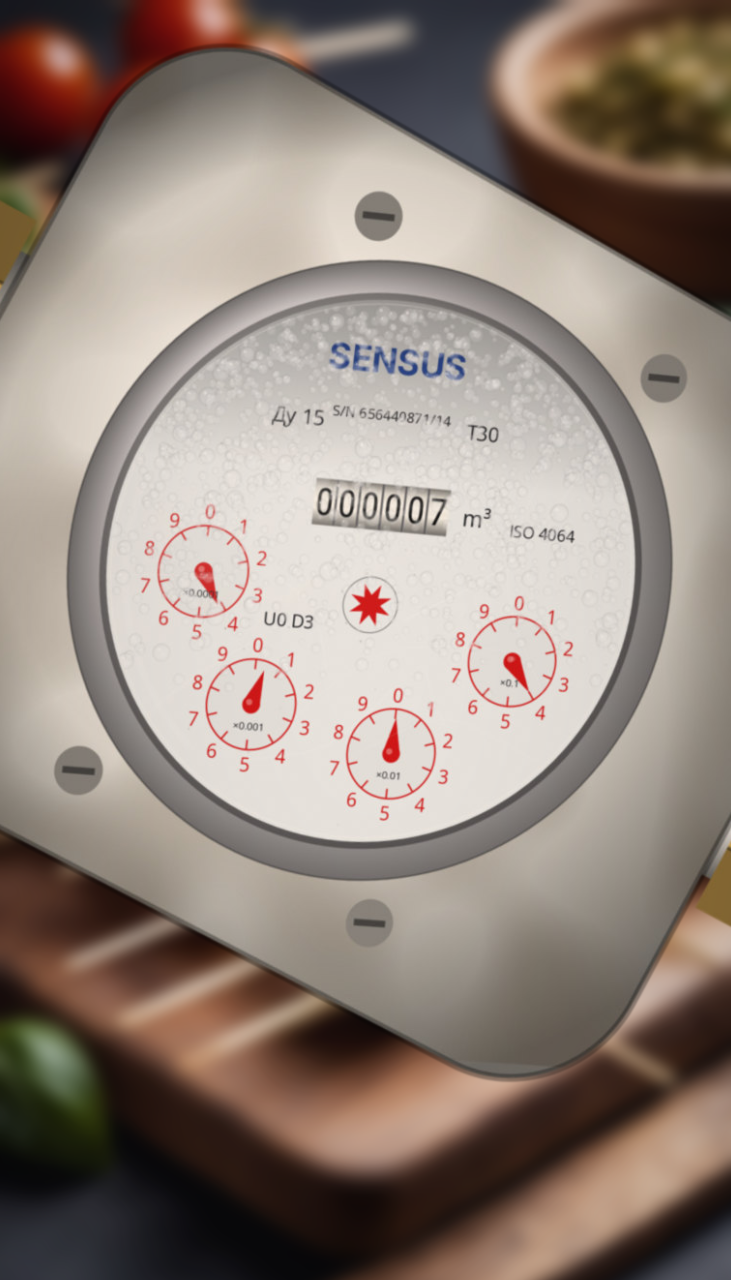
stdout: m³ 7.4004
